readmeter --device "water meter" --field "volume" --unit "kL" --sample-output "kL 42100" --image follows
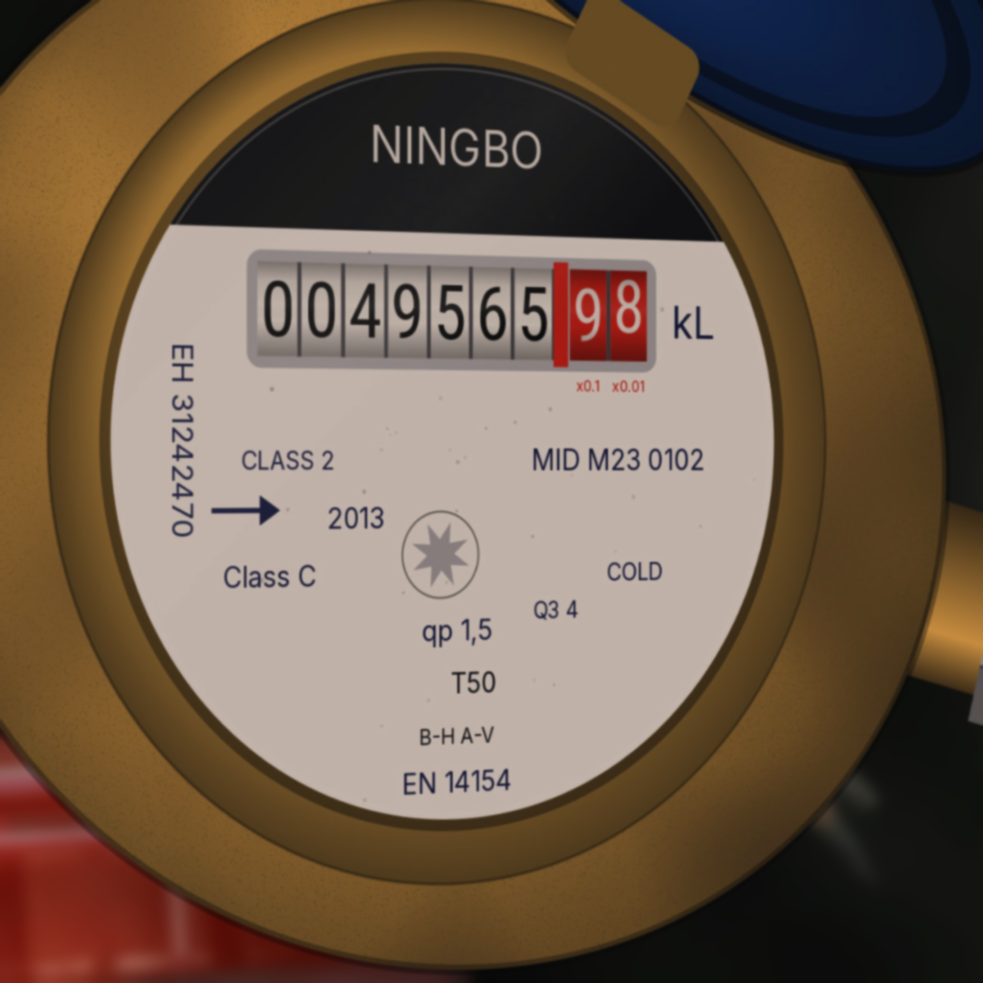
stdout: kL 49565.98
